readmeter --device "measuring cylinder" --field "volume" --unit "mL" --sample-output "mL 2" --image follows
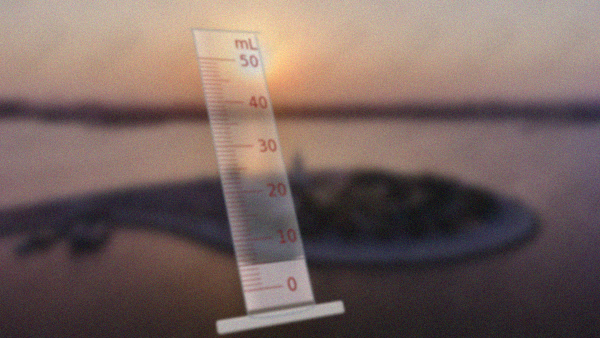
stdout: mL 5
